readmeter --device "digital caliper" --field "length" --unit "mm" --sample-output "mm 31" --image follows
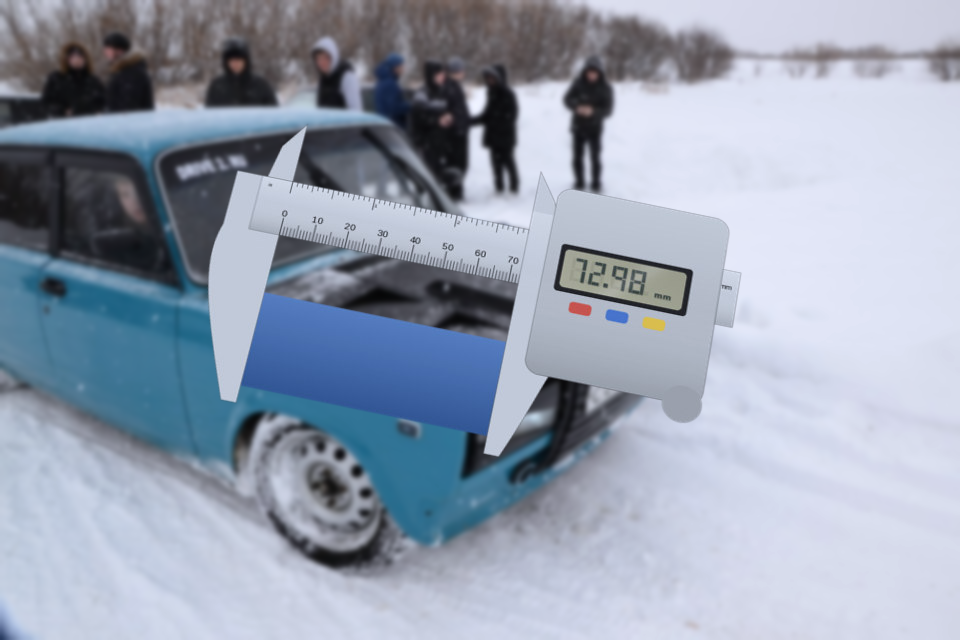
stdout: mm 72.98
